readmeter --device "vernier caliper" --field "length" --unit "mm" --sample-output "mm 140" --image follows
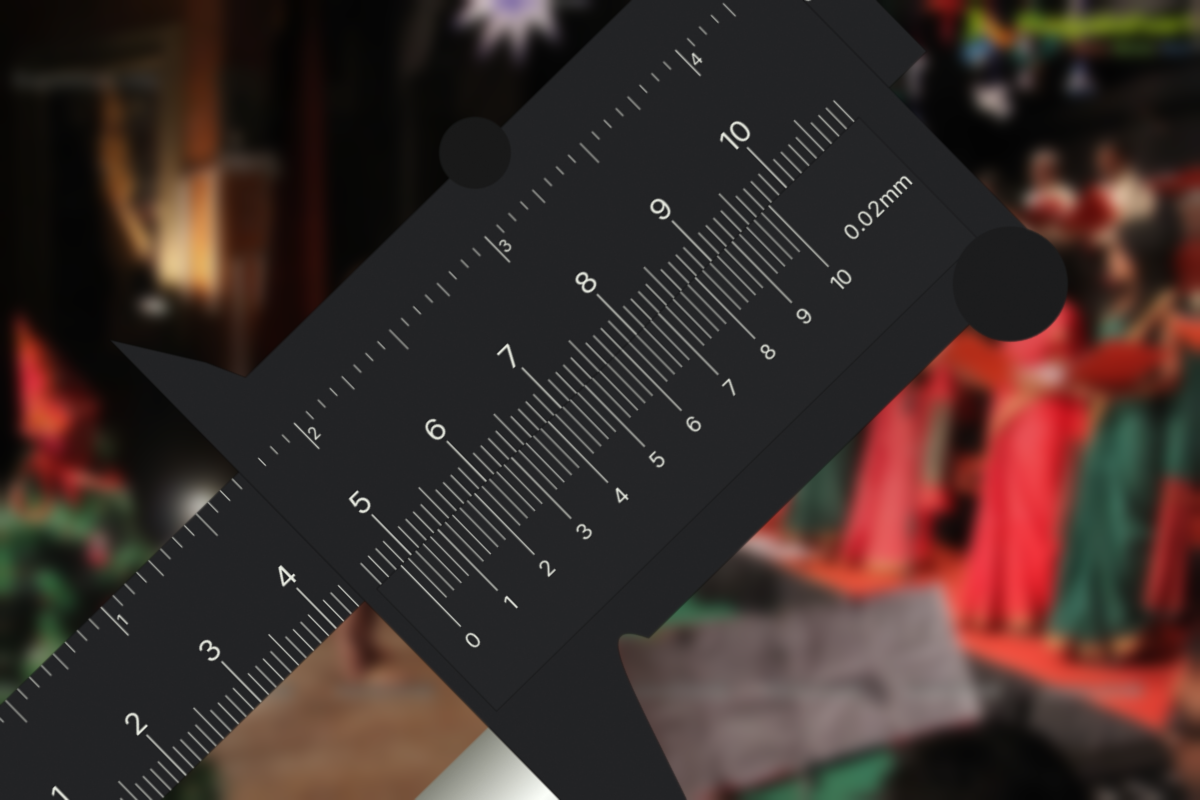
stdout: mm 48.6
